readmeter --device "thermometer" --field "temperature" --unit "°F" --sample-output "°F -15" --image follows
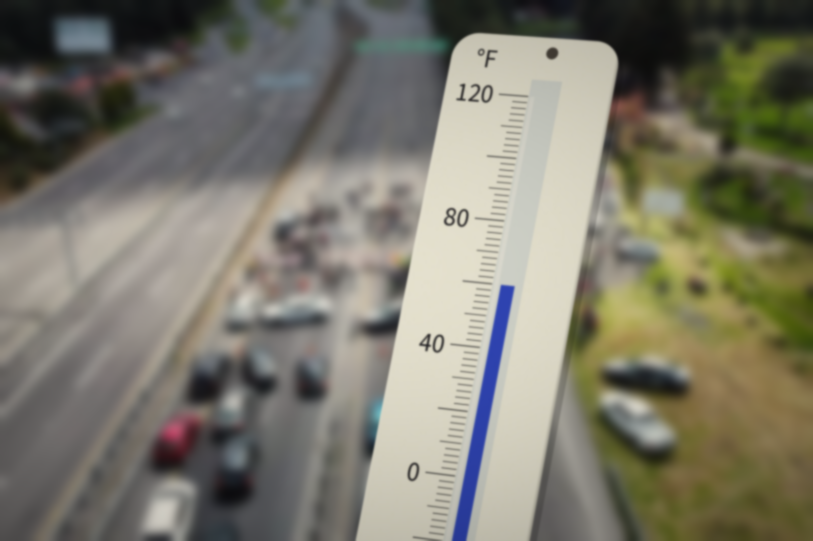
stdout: °F 60
